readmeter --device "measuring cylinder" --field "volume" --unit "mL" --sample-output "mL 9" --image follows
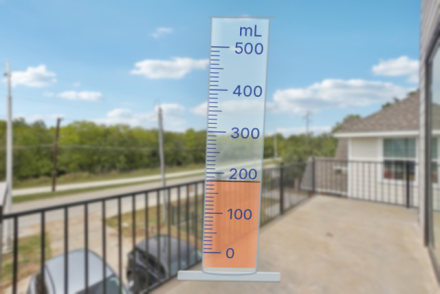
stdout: mL 180
